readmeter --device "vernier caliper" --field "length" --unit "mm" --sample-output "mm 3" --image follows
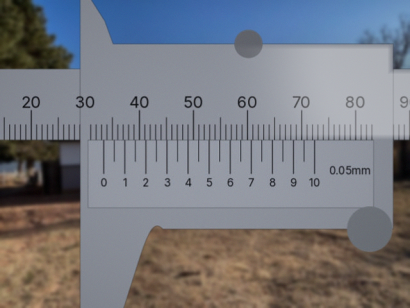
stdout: mm 33.4
